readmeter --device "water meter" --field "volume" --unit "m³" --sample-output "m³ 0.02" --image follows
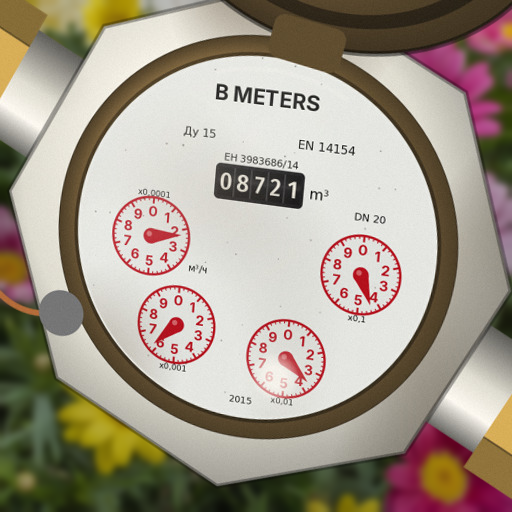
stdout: m³ 8721.4362
